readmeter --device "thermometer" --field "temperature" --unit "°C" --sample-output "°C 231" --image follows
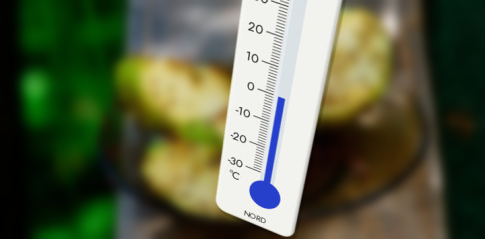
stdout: °C 0
